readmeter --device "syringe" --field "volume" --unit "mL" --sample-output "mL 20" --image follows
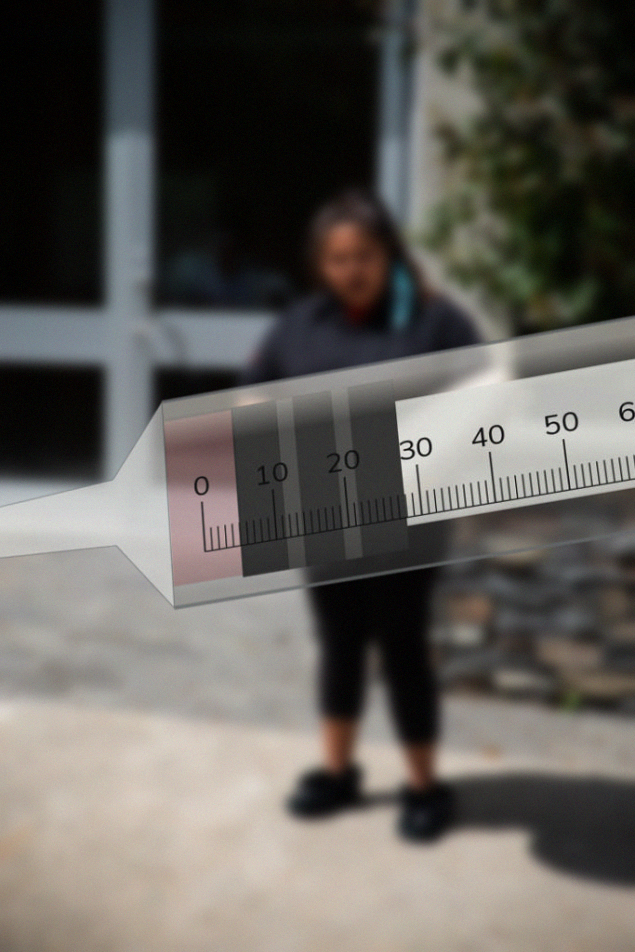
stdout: mL 5
